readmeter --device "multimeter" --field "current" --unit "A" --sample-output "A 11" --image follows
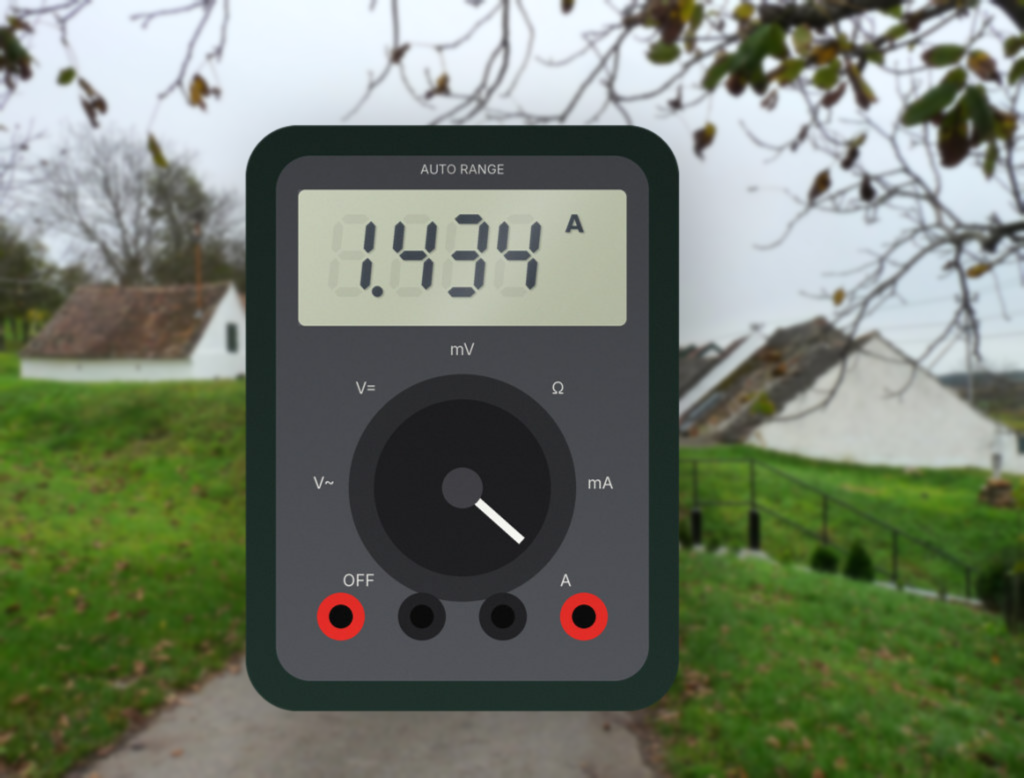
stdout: A 1.434
